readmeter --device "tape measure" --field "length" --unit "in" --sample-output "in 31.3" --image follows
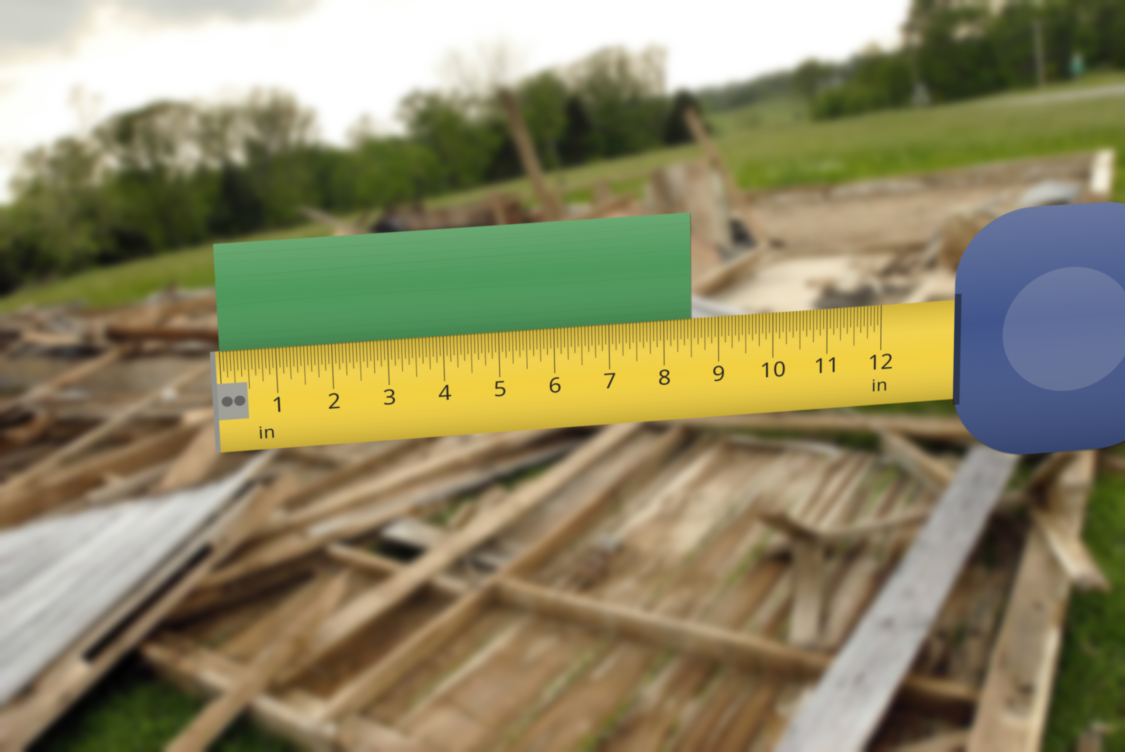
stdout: in 8.5
